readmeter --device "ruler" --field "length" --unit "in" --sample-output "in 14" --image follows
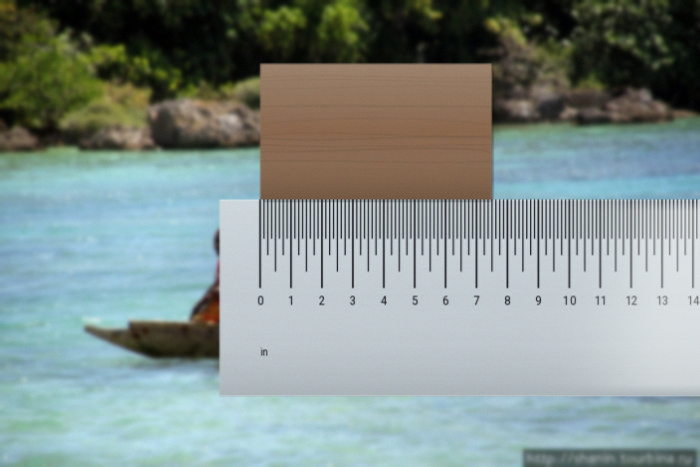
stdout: in 7.5
